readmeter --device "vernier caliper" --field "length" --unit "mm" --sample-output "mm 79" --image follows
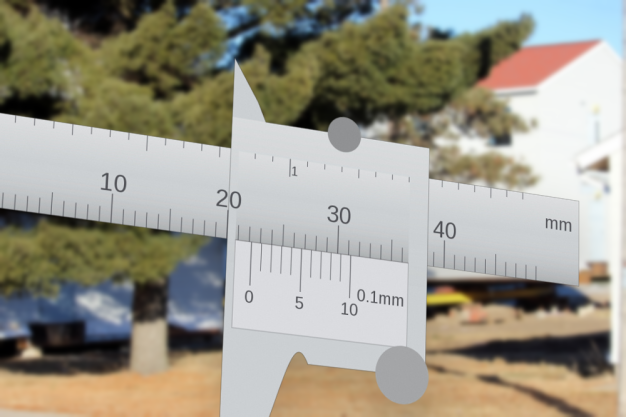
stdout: mm 22.2
